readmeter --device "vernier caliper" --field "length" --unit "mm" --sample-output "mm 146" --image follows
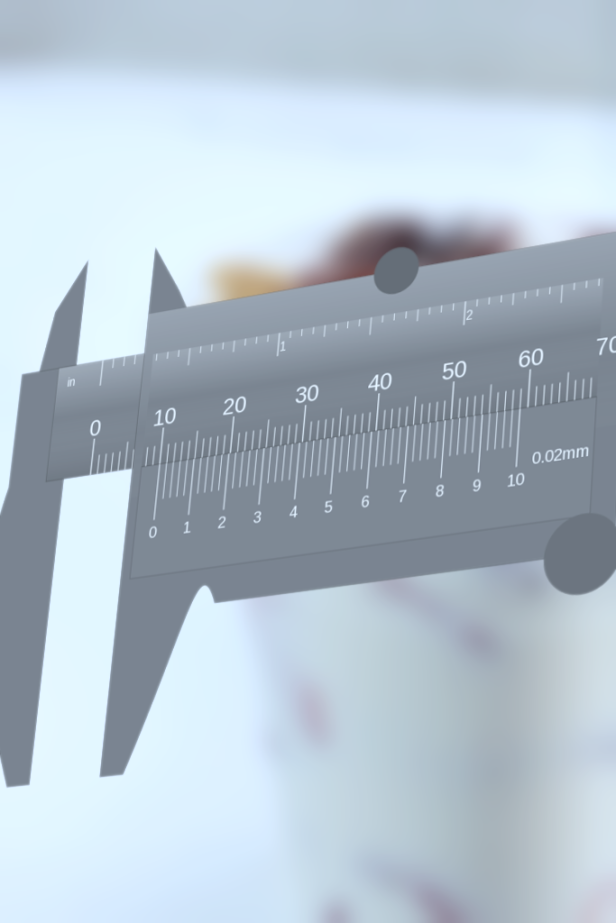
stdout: mm 10.0
